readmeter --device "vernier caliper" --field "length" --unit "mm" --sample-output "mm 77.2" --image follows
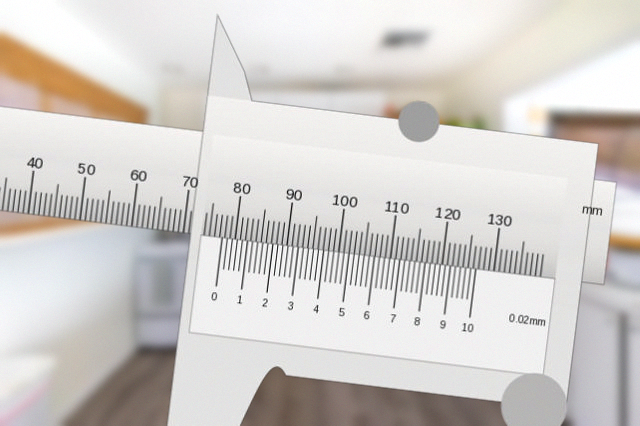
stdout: mm 77.5
